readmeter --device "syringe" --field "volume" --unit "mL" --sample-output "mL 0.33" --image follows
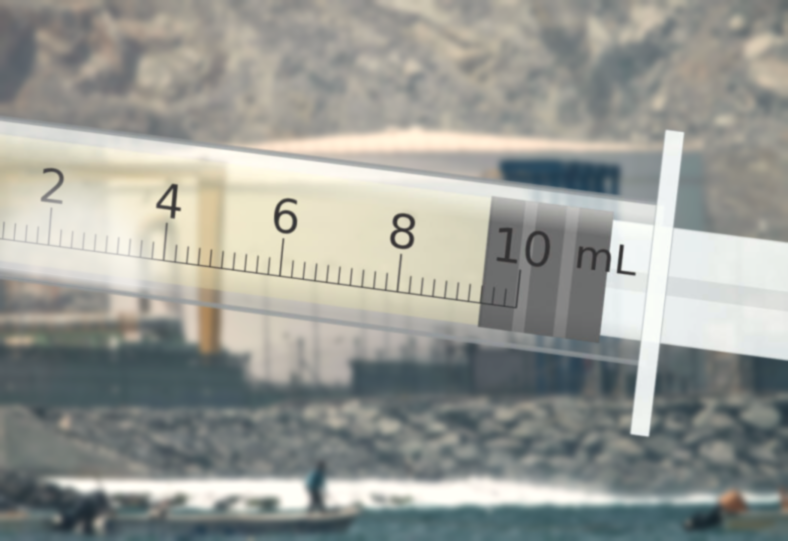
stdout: mL 9.4
